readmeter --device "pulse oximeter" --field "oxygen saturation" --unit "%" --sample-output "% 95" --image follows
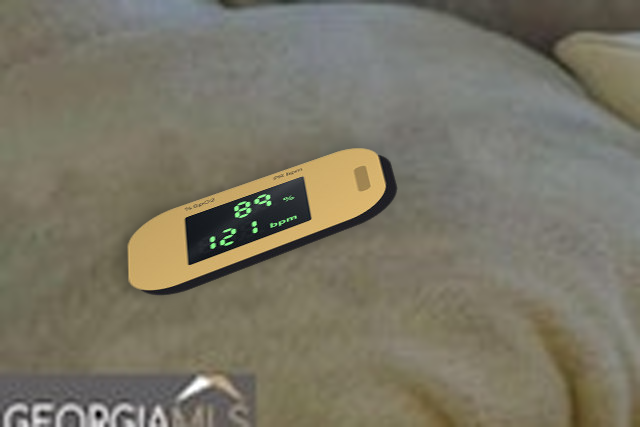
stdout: % 89
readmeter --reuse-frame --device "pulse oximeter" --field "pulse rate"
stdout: bpm 121
